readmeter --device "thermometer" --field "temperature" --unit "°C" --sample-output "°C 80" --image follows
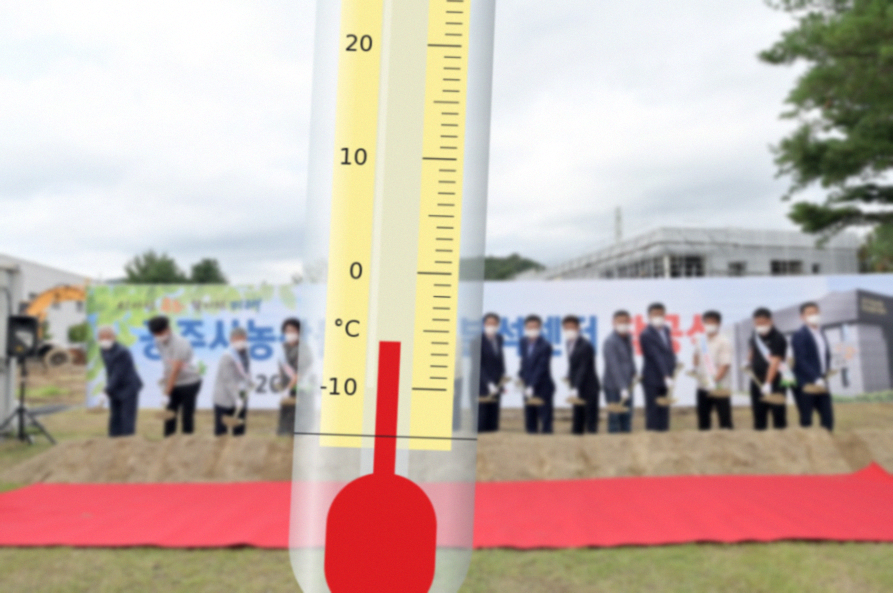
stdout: °C -6
